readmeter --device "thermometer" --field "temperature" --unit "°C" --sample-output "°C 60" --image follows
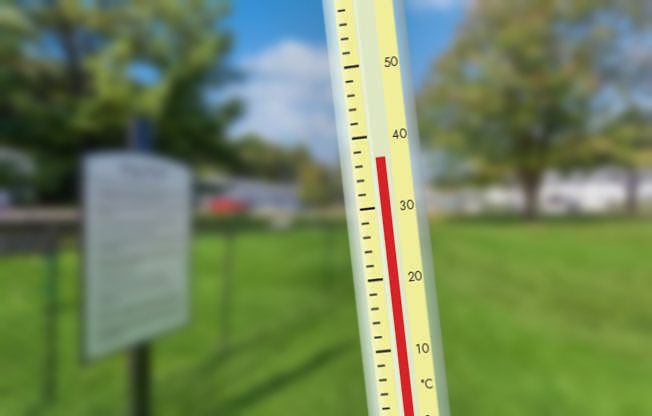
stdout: °C 37
